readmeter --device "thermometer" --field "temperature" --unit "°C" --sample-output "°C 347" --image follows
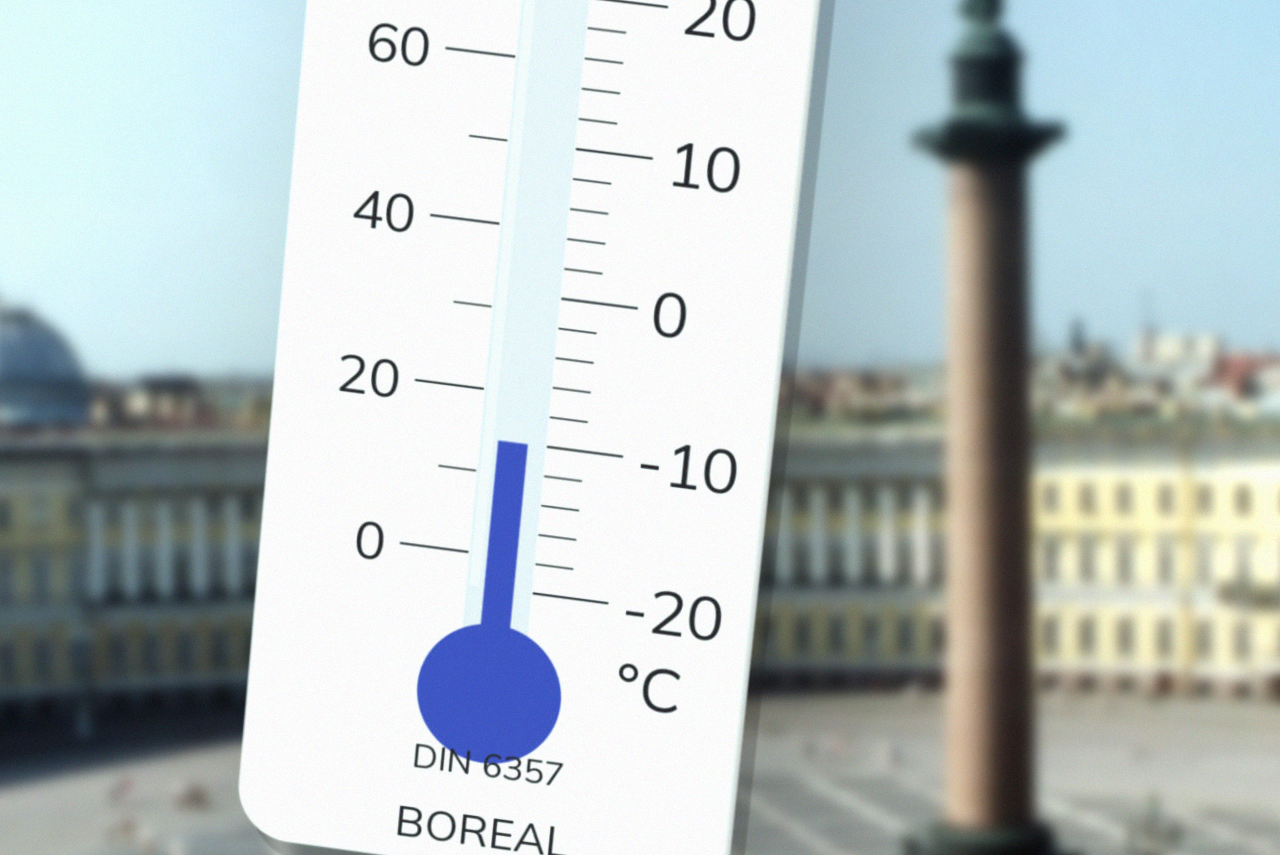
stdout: °C -10
